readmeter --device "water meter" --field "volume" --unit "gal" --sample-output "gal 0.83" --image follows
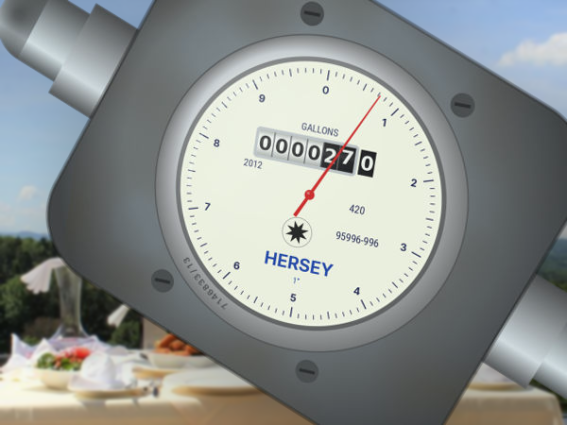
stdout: gal 270.7
